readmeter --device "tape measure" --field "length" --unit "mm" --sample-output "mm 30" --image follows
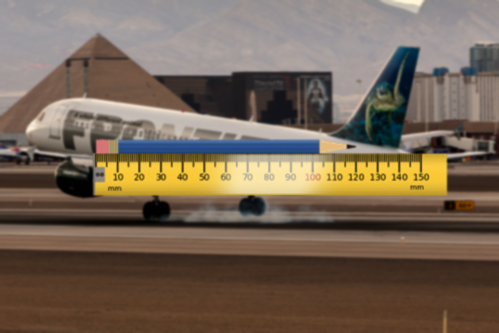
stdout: mm 120
